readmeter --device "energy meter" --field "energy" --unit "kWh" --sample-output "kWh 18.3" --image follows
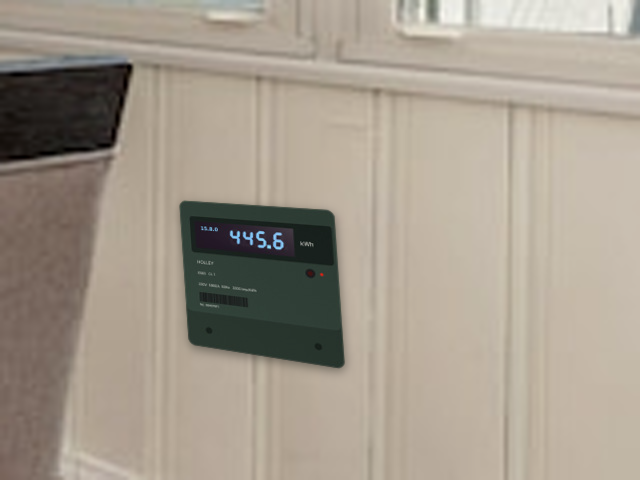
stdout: kWh 445.6
